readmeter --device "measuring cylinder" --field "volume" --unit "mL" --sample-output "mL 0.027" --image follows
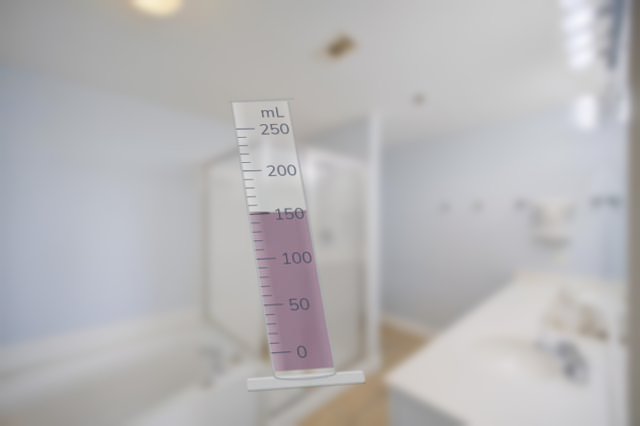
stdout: mL 150
